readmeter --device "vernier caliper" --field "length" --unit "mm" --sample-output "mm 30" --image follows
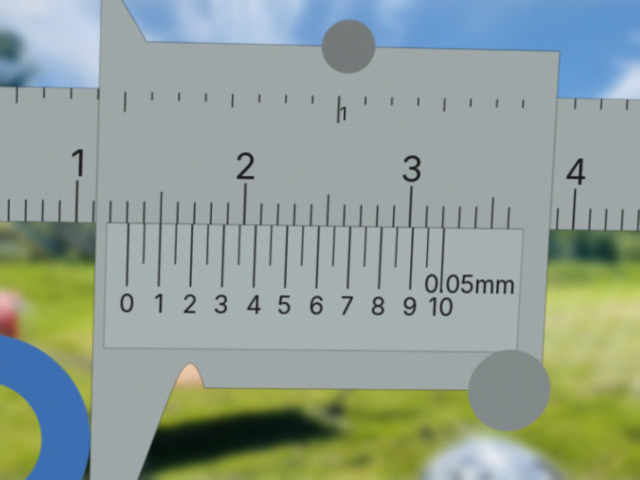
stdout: mm 13.1
